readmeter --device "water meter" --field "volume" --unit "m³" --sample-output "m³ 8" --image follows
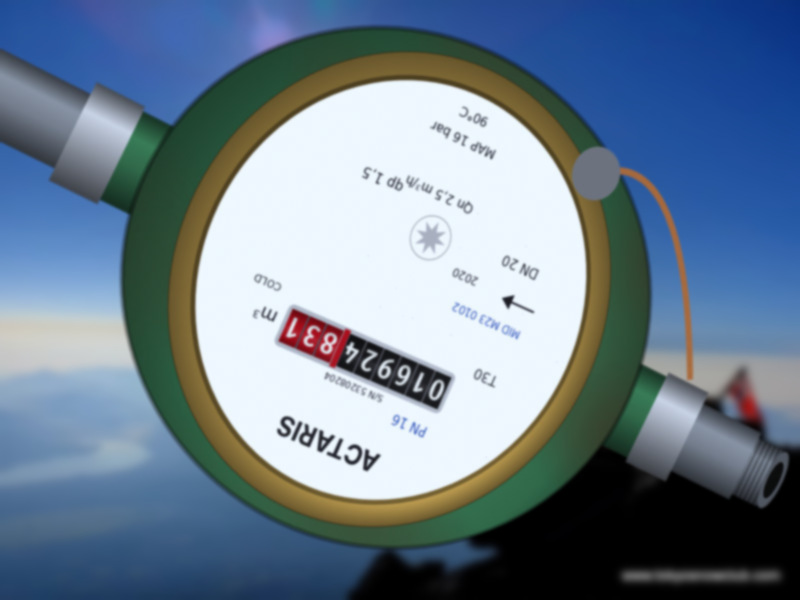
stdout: m³ 16924.831
